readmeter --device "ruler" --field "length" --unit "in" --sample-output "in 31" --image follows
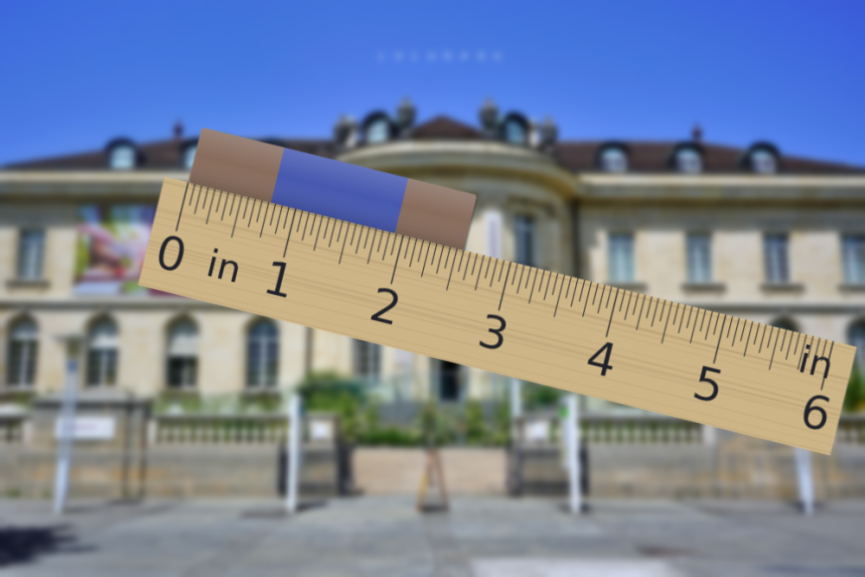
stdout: in 2.5625
